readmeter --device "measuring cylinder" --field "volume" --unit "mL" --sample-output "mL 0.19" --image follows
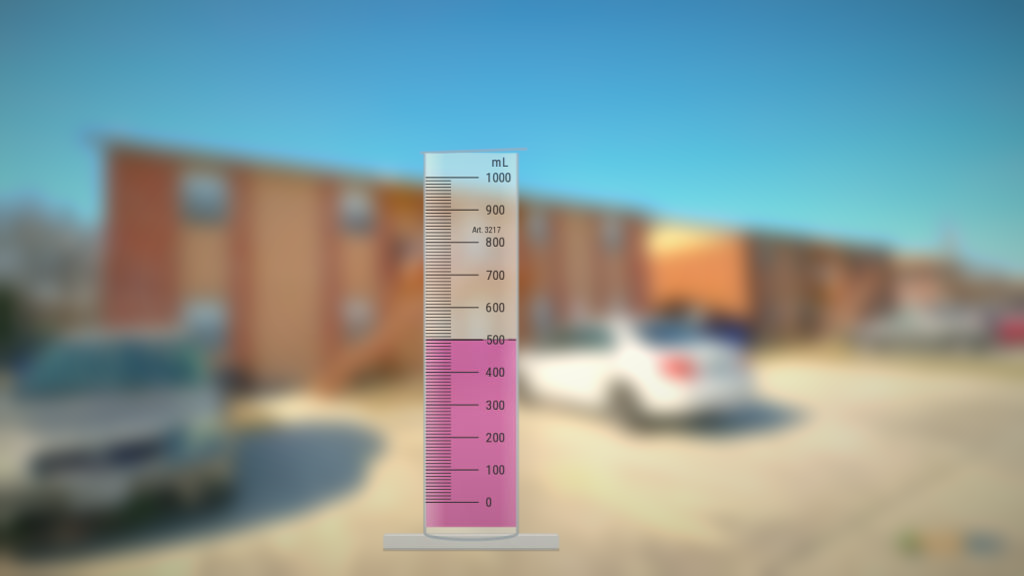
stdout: mL 500
